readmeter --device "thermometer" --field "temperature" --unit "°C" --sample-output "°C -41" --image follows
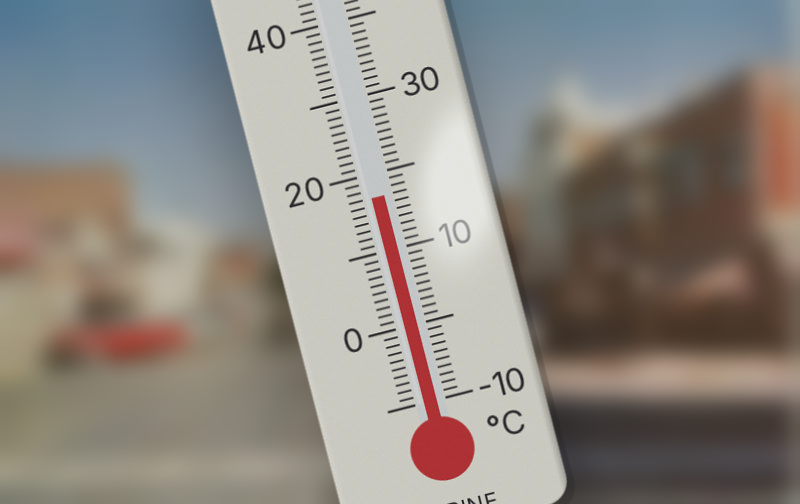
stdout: °C 17
